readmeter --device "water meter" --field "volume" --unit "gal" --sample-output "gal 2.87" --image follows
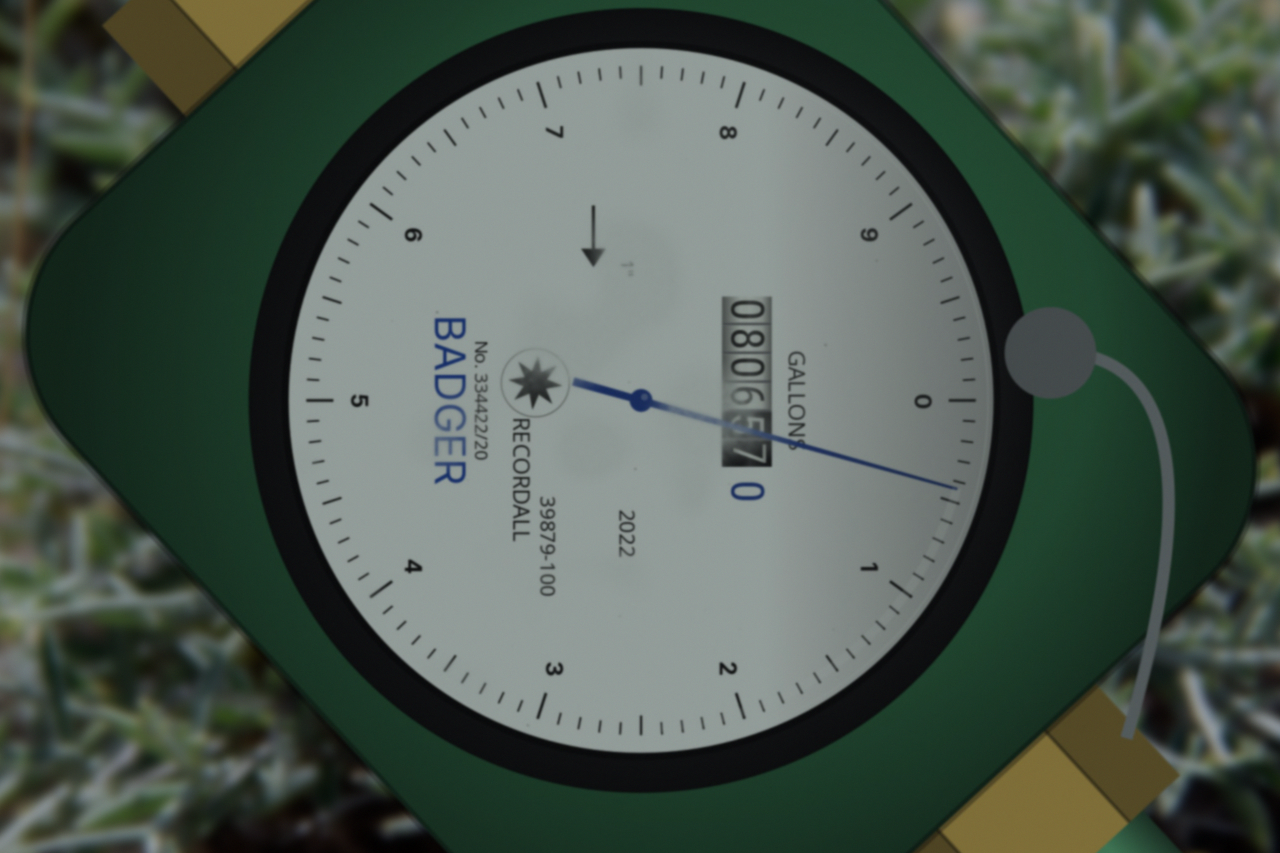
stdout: gal 806570.4
